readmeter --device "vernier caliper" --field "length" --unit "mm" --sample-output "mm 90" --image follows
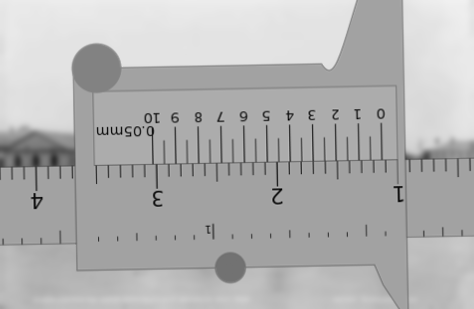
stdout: mm 11.3
